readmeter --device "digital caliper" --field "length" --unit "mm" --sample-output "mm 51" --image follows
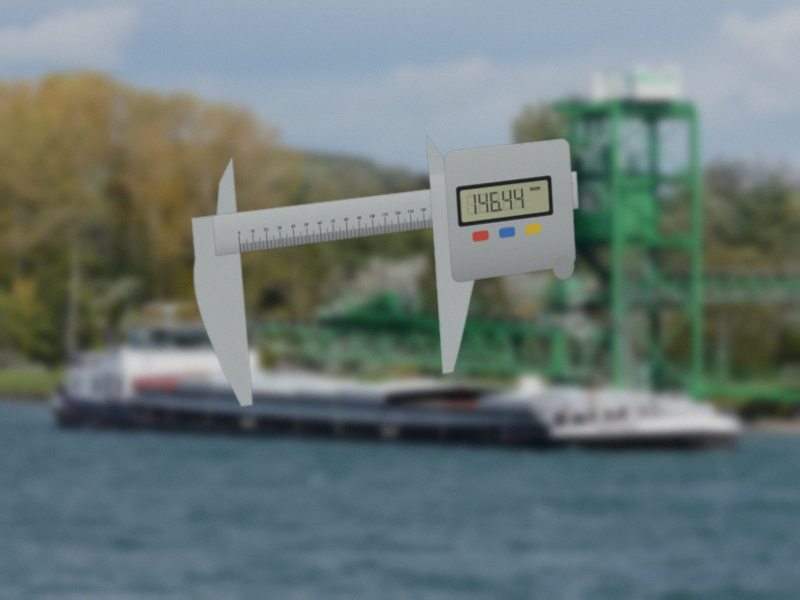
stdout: mm 146.44
